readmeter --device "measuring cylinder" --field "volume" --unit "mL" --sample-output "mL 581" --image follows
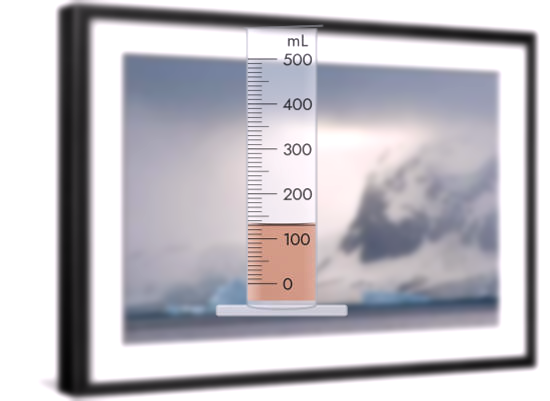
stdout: mL 130
